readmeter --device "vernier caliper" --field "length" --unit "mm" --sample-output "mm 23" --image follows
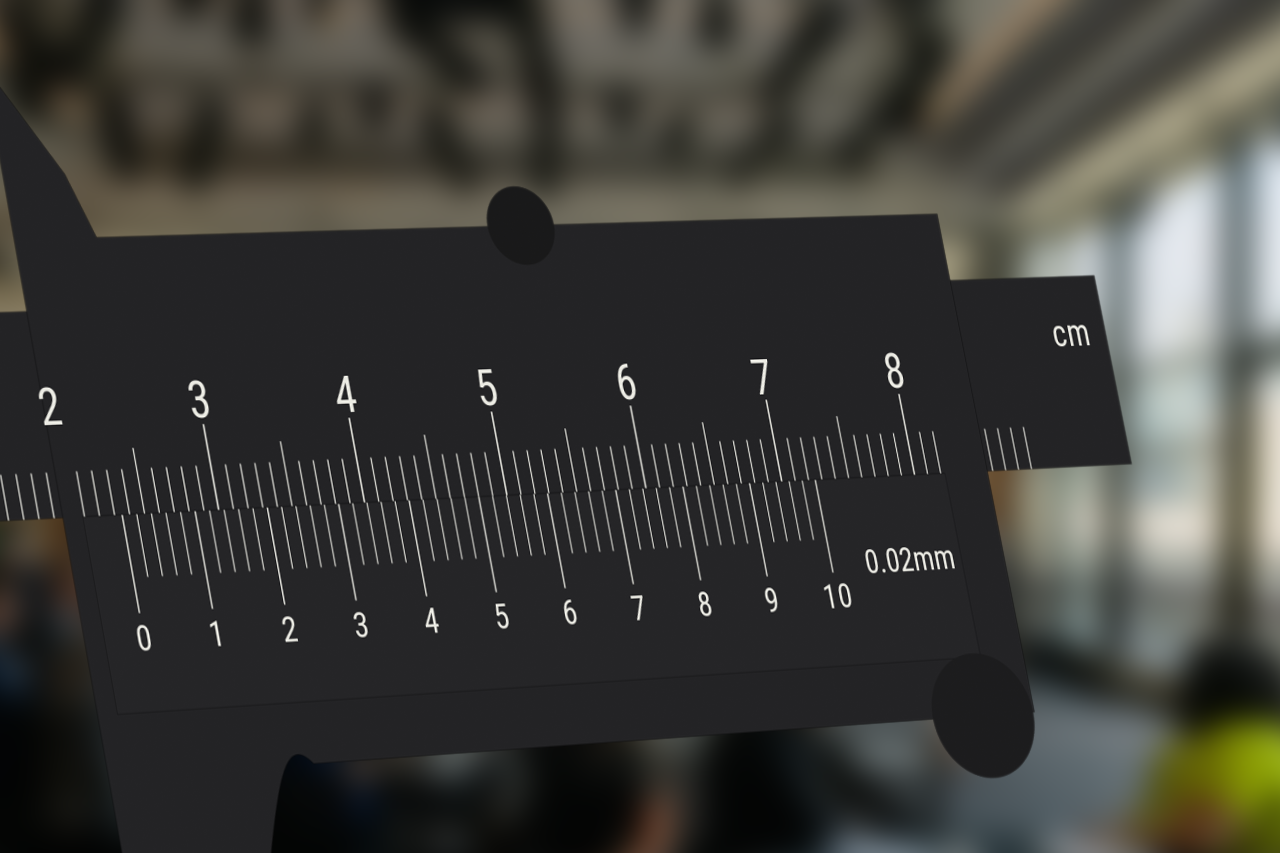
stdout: mm 23.5
